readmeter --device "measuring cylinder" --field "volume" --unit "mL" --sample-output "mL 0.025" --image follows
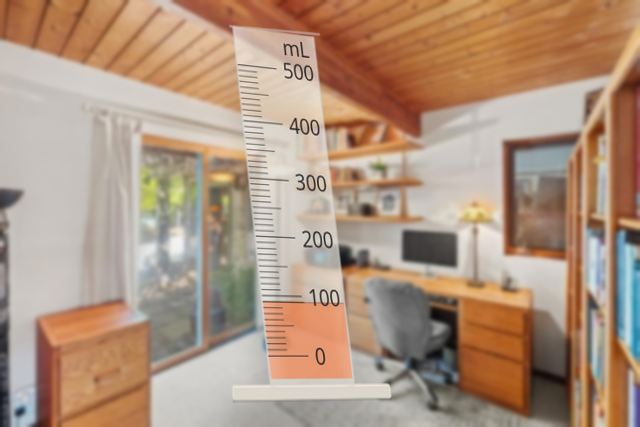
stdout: mL 90
